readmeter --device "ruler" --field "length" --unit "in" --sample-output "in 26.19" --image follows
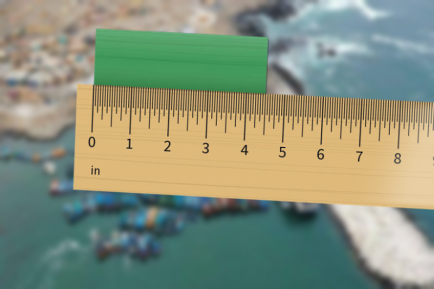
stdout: in 4.5
